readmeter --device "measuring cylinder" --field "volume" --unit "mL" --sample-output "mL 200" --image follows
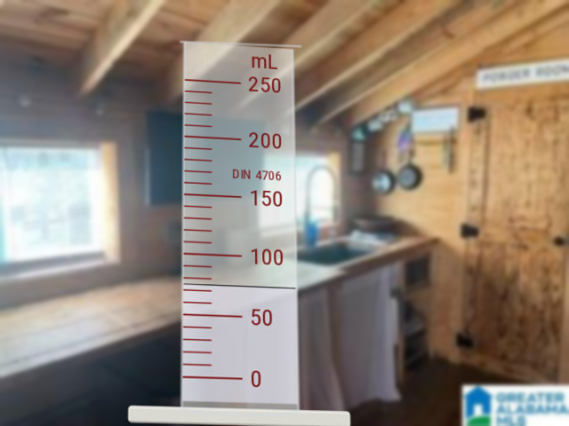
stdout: mL 75
